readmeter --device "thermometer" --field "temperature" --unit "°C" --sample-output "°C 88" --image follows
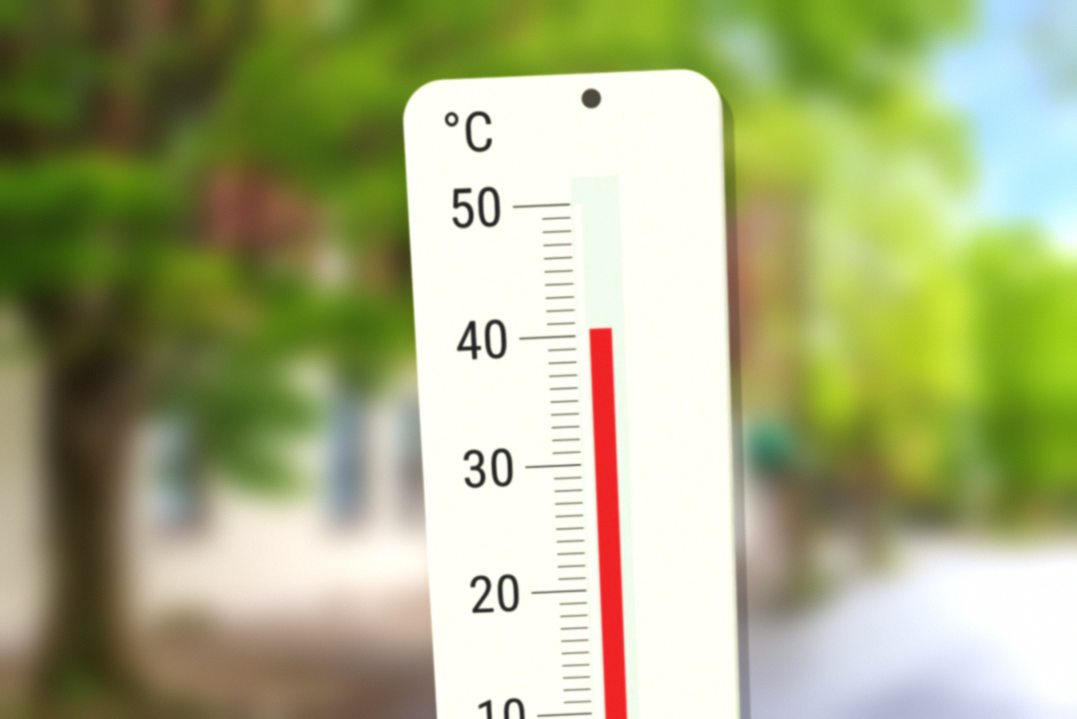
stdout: °C 40.5
